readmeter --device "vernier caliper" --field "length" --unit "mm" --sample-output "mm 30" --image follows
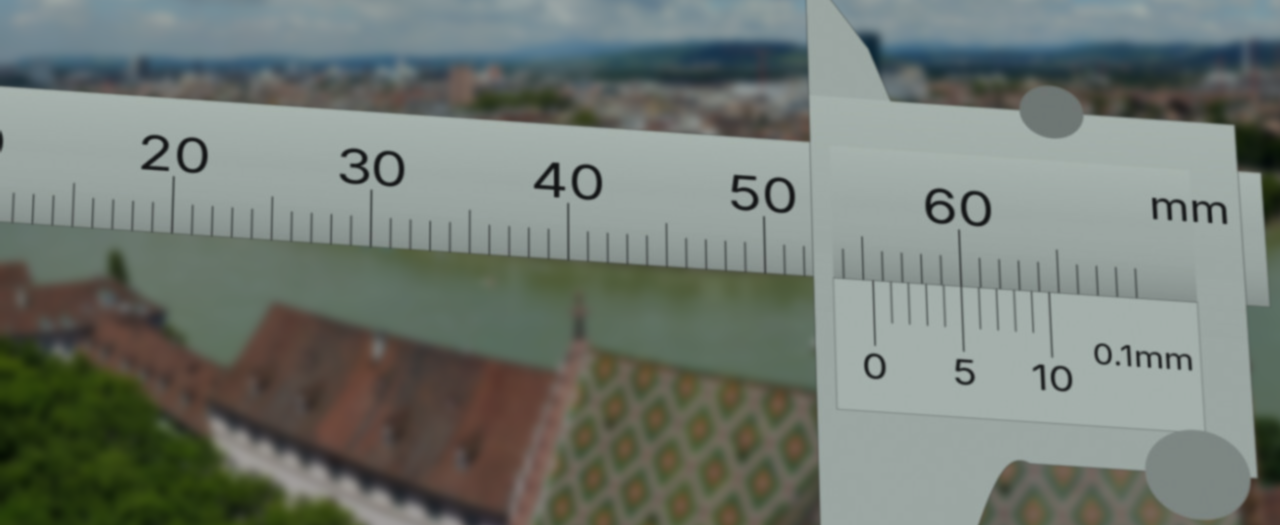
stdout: mm 55.5
